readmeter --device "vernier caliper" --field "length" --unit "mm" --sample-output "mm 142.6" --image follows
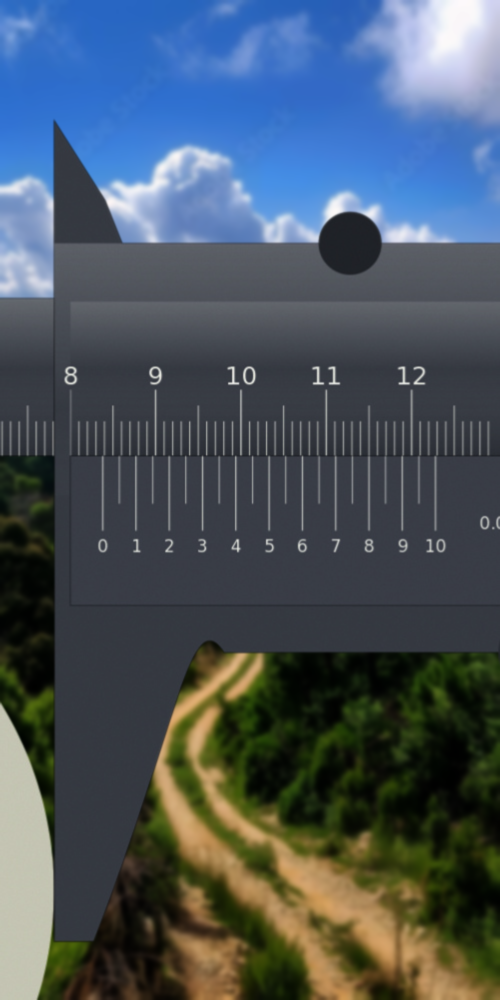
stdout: mm 83.8
